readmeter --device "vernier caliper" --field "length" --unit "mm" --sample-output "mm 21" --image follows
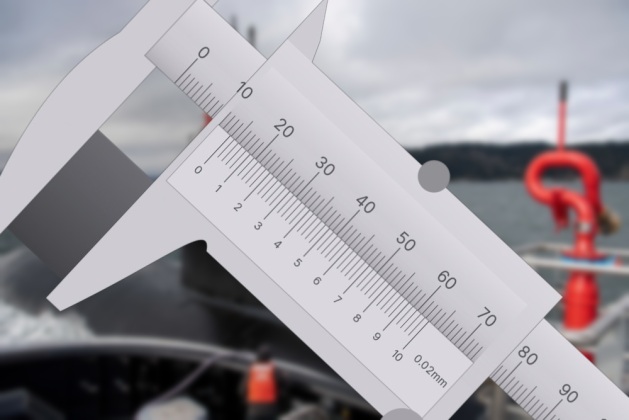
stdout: mm 13.8
